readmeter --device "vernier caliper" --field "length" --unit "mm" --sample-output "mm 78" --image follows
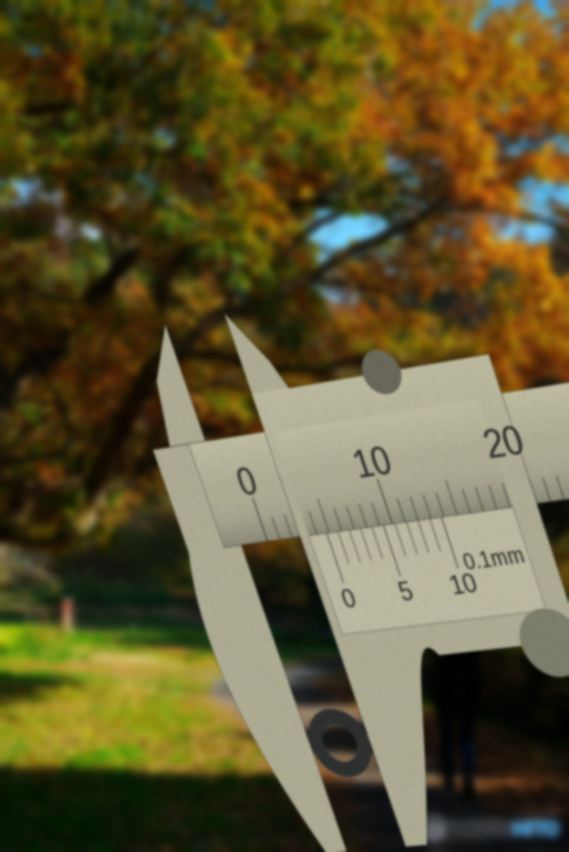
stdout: mm 4.8
